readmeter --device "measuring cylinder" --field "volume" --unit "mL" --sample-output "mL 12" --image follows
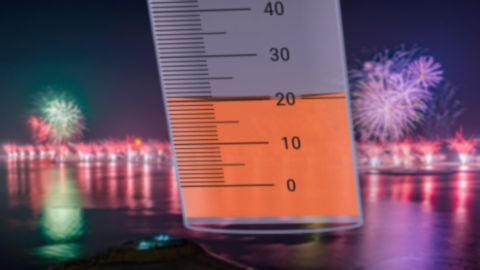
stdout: mL 20
